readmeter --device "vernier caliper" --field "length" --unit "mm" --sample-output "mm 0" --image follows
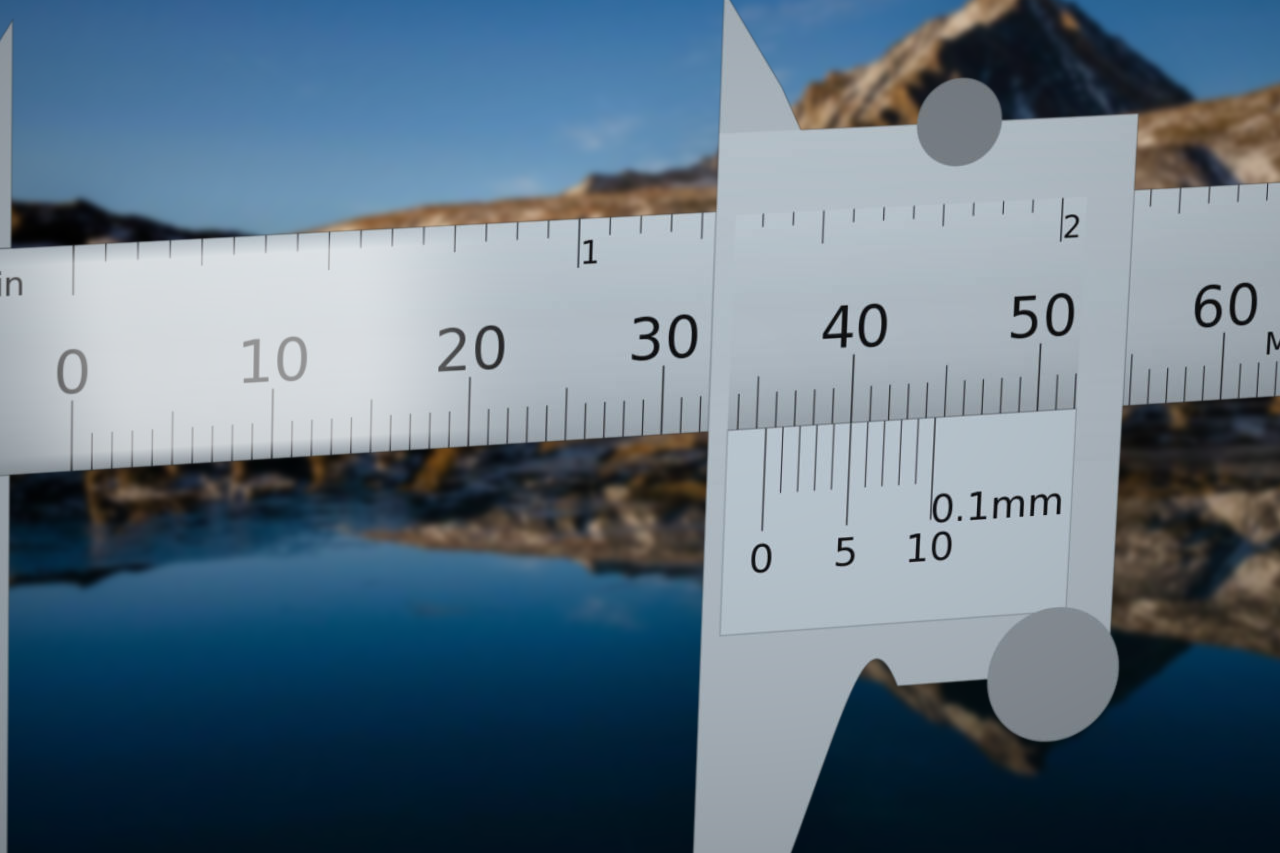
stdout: mm 35.5
